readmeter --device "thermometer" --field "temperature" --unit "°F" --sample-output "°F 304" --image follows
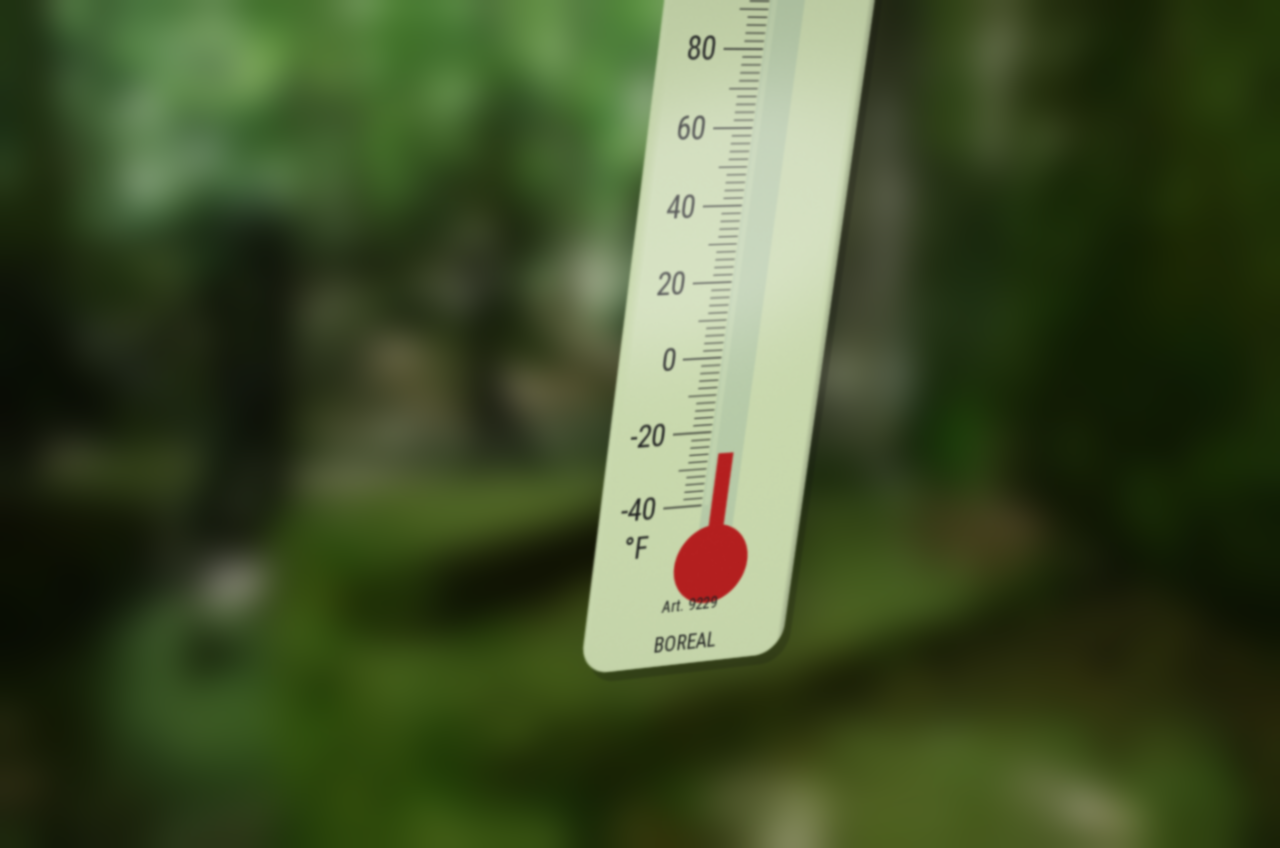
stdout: °F -26
